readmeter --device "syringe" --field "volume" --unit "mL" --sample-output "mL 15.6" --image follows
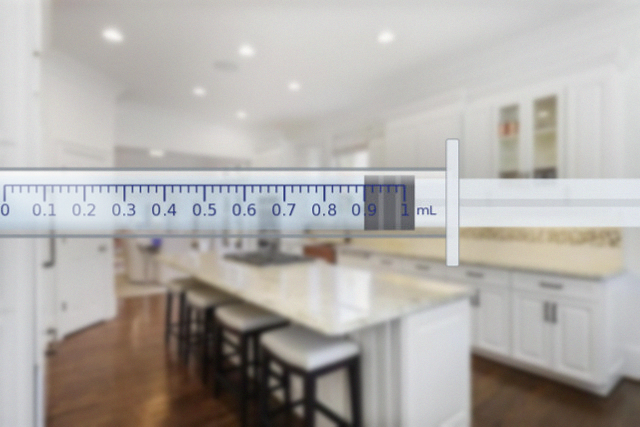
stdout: mL 0.9
